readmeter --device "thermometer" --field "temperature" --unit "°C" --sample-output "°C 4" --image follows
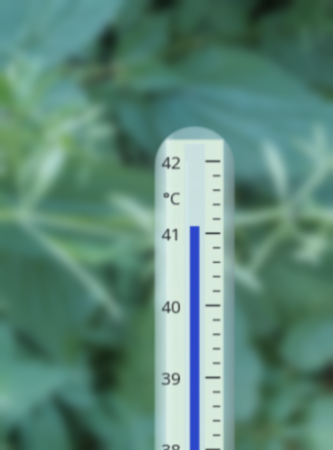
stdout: °C 41.1
